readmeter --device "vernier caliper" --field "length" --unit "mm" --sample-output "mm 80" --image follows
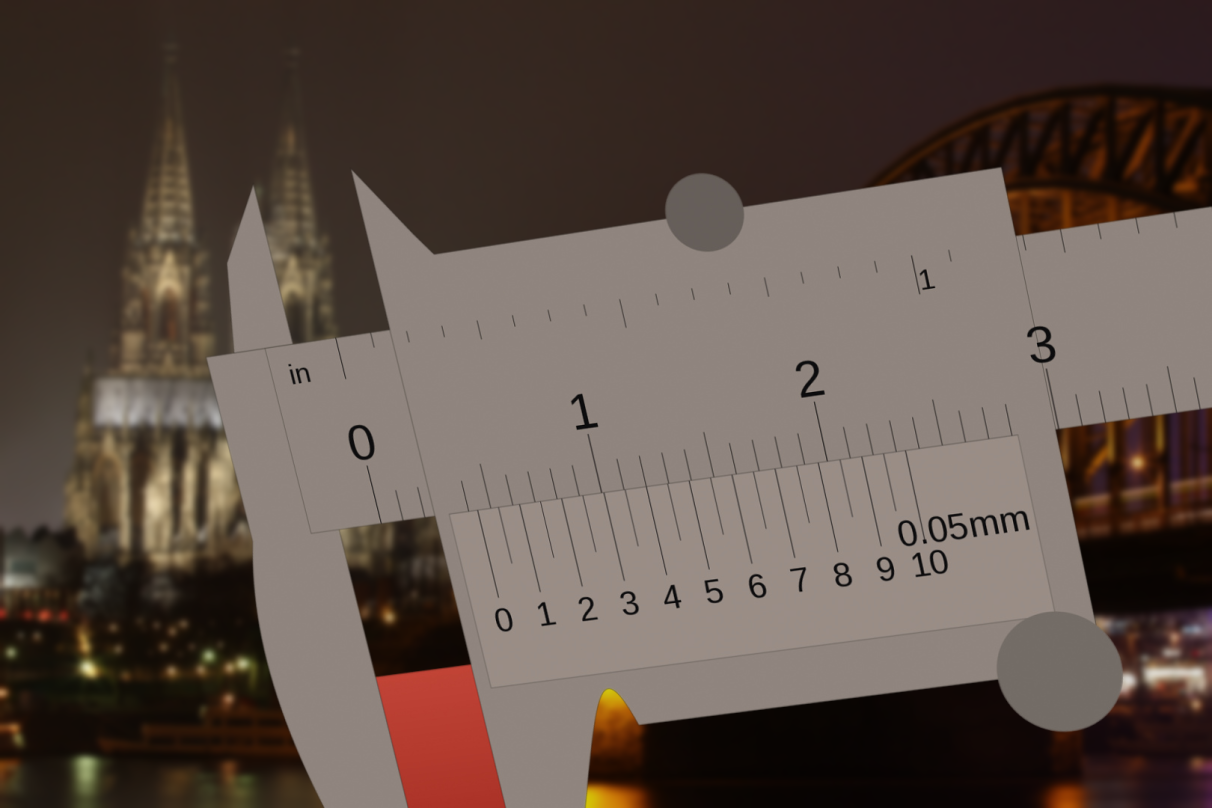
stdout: mm 4.40
